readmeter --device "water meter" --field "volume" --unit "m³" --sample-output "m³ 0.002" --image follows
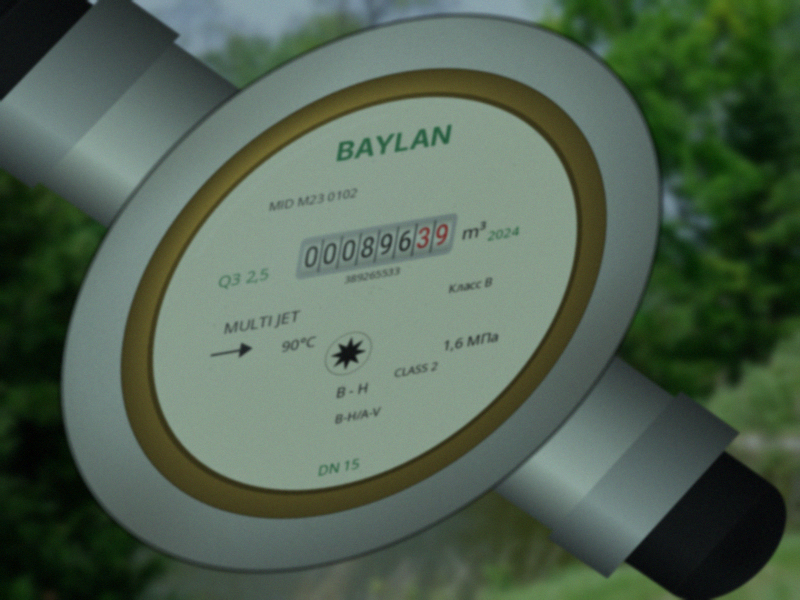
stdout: m³ 896.39
